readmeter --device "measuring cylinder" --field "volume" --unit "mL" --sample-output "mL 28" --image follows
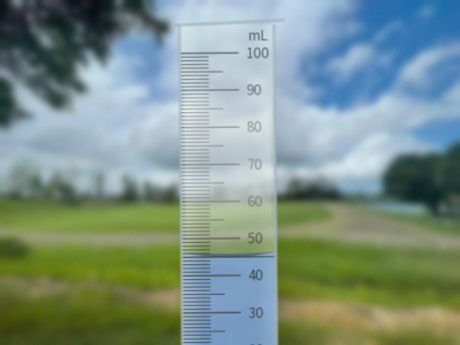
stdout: mL 45
